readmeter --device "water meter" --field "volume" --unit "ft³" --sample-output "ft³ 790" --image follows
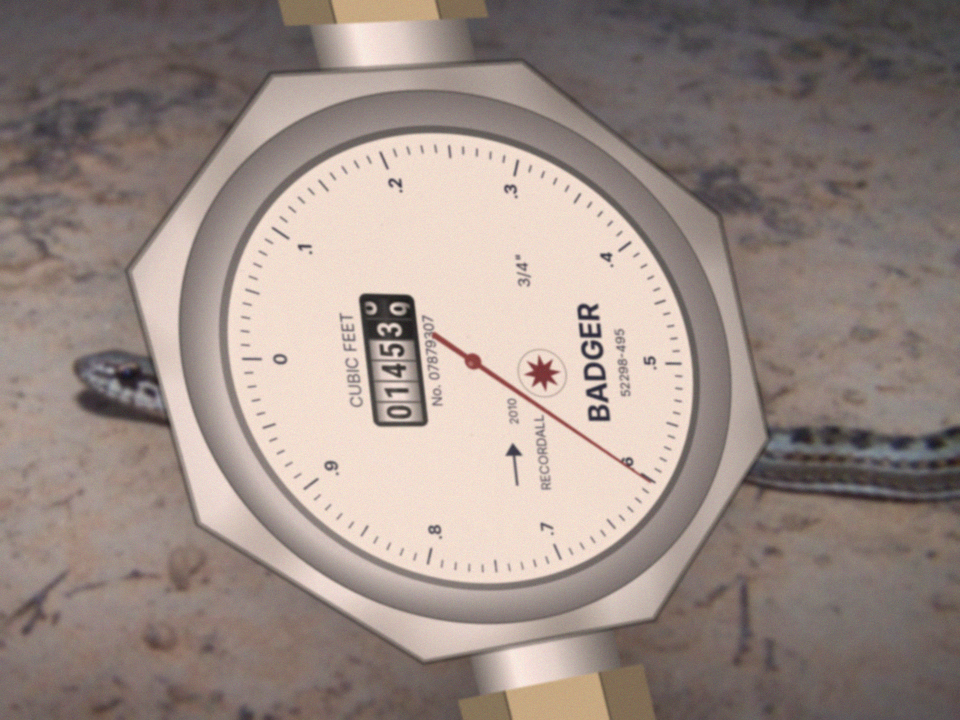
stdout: ft³ 14538.60
